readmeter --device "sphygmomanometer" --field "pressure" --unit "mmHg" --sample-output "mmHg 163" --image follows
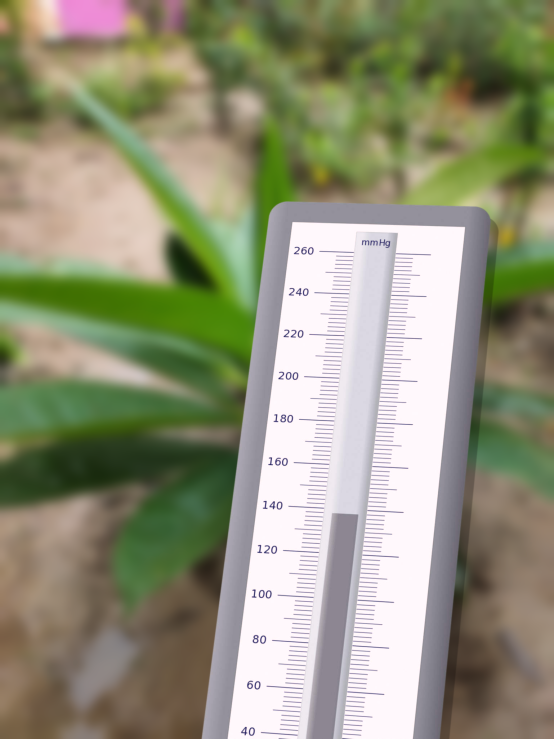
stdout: mmHg 138
